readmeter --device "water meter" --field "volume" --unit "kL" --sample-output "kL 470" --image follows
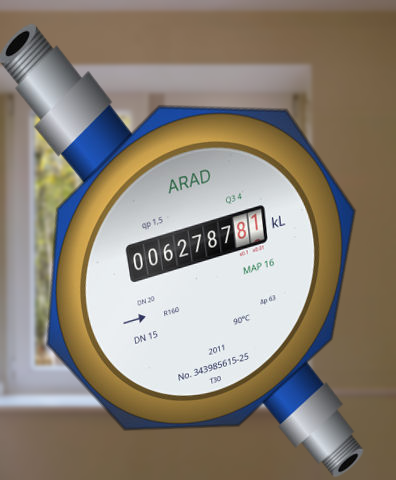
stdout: kL 62787.81
